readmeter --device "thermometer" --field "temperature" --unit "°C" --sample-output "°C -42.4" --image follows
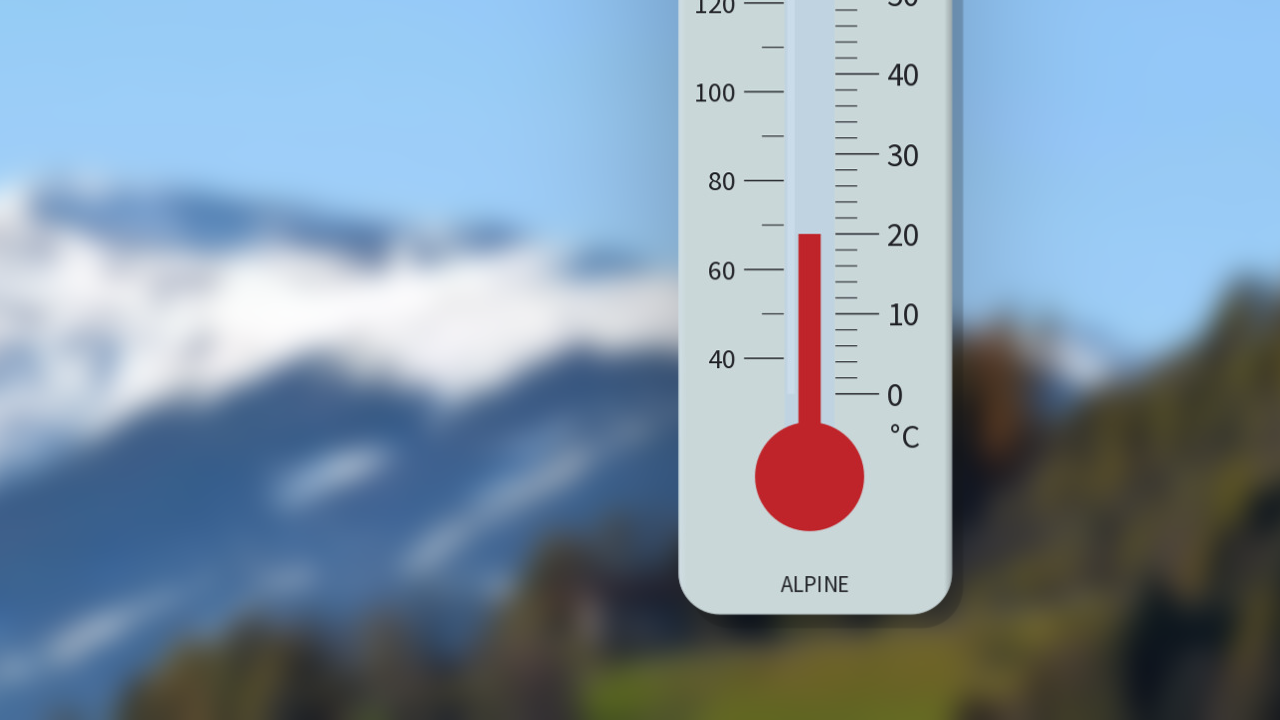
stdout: °C 20
